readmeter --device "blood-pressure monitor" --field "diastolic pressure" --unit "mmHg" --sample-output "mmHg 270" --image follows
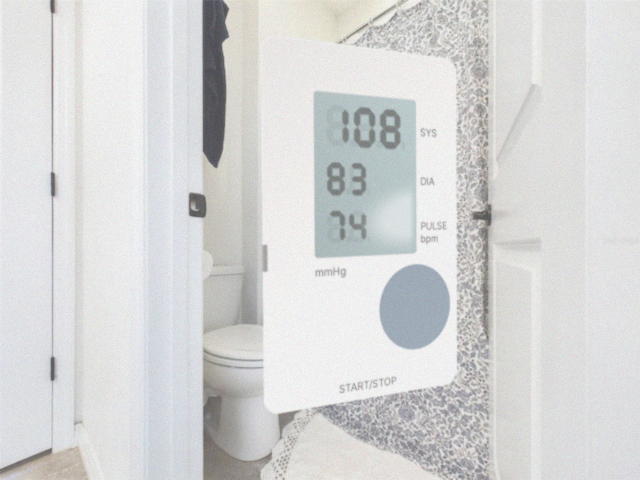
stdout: mmHg 83
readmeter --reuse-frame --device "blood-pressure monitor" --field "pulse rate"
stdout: bpm 74
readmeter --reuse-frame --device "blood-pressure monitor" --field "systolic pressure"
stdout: mmHg 108
